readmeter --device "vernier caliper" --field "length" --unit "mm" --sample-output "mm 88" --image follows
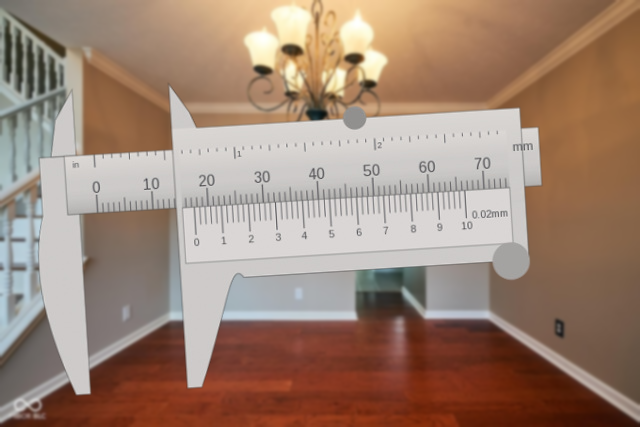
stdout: mm 17.5
